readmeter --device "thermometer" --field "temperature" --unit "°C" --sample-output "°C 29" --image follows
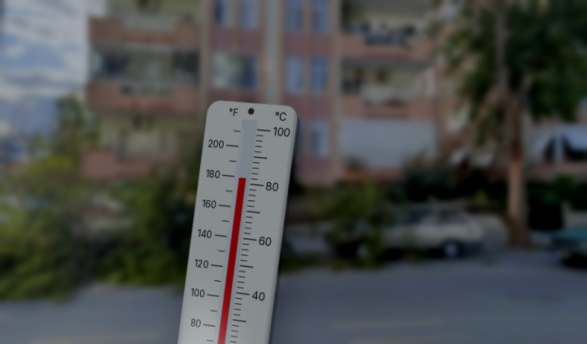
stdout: °C 82
